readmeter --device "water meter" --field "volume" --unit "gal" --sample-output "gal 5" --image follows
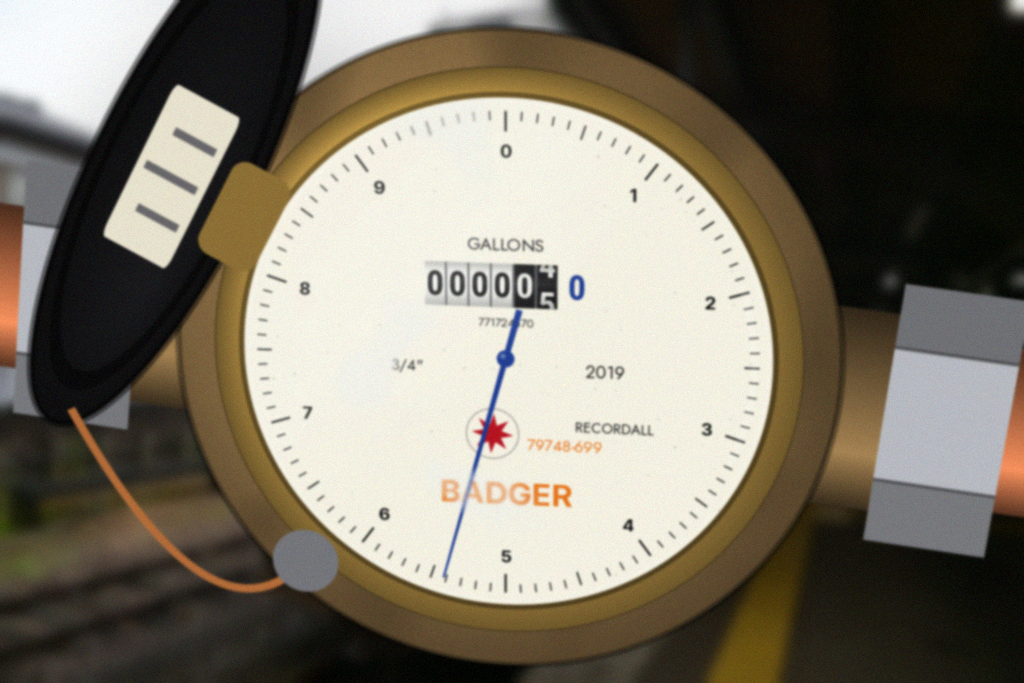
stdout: gal 45.4
